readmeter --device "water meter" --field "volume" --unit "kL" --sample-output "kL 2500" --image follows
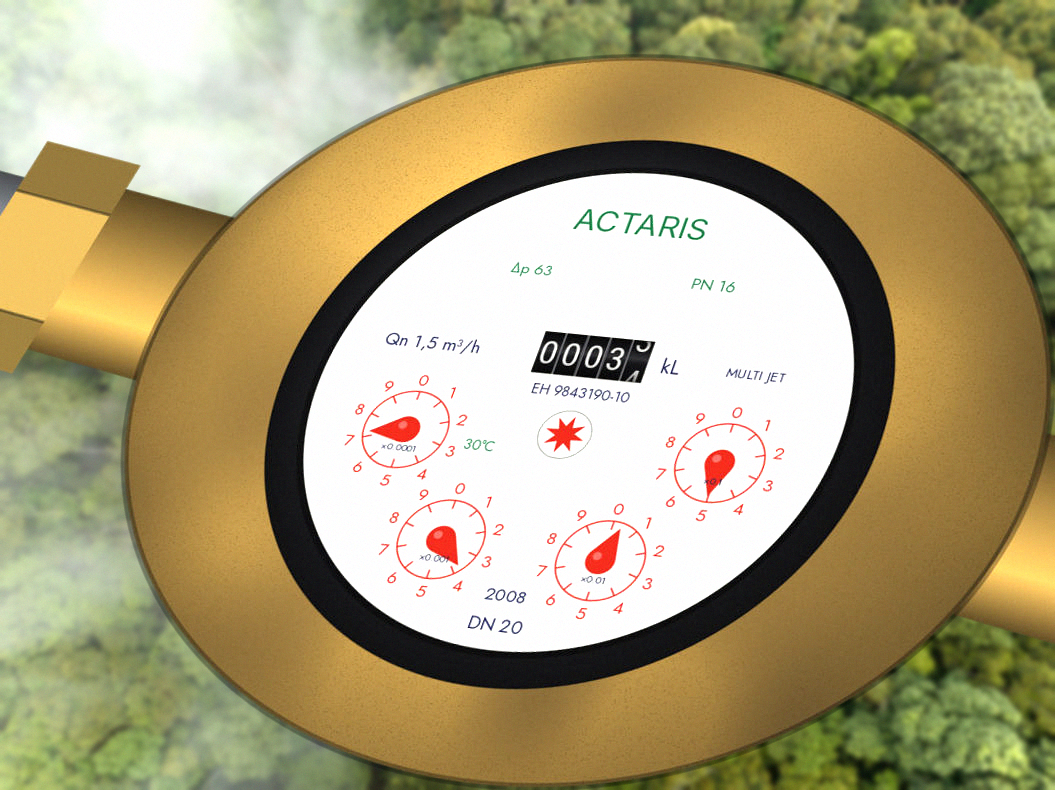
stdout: kL 33.5037
